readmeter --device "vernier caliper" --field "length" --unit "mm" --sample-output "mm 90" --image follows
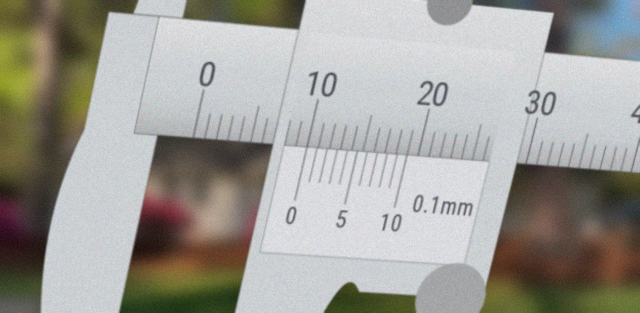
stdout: mm 10.0
